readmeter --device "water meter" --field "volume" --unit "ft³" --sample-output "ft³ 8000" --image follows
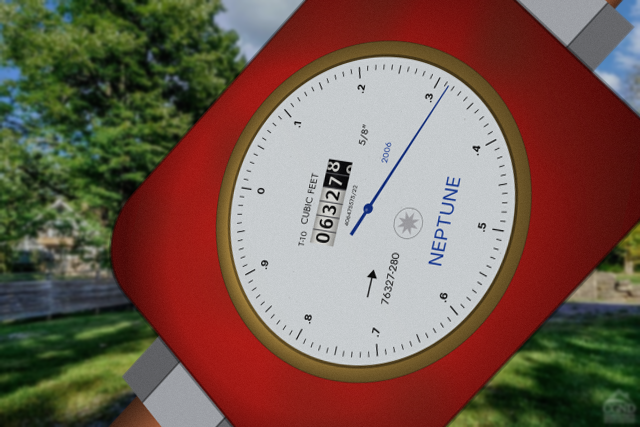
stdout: ft³ 63278.31
